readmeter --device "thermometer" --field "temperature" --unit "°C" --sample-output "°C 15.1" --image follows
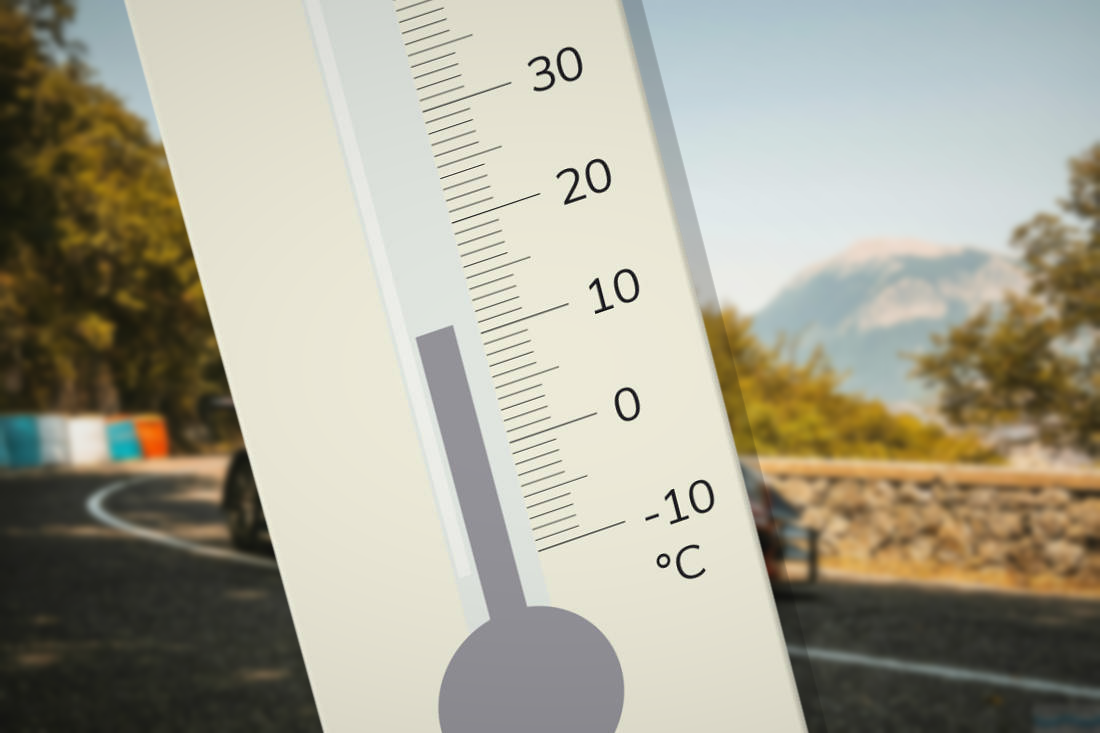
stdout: °C 11.5
